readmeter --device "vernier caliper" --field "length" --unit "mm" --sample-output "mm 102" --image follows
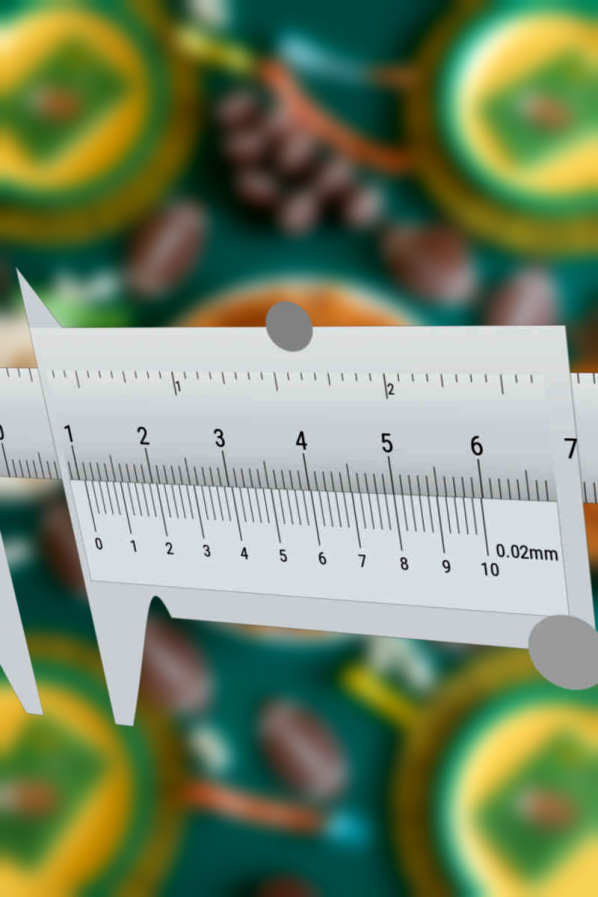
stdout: mm 10.8
